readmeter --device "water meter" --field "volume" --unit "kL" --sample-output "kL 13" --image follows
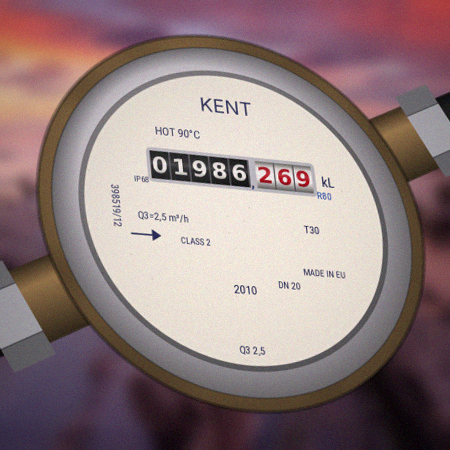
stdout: kL 1986.269
